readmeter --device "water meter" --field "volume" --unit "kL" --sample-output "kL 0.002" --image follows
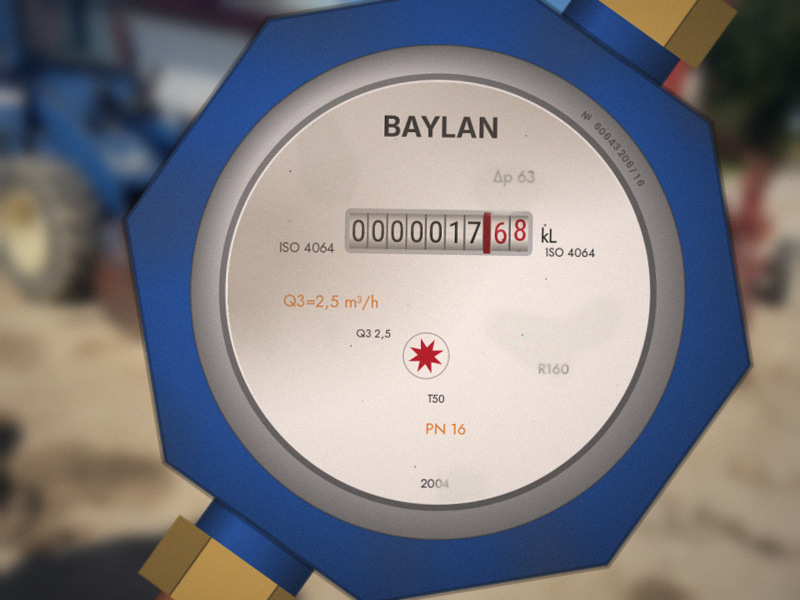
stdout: kL 17.68
